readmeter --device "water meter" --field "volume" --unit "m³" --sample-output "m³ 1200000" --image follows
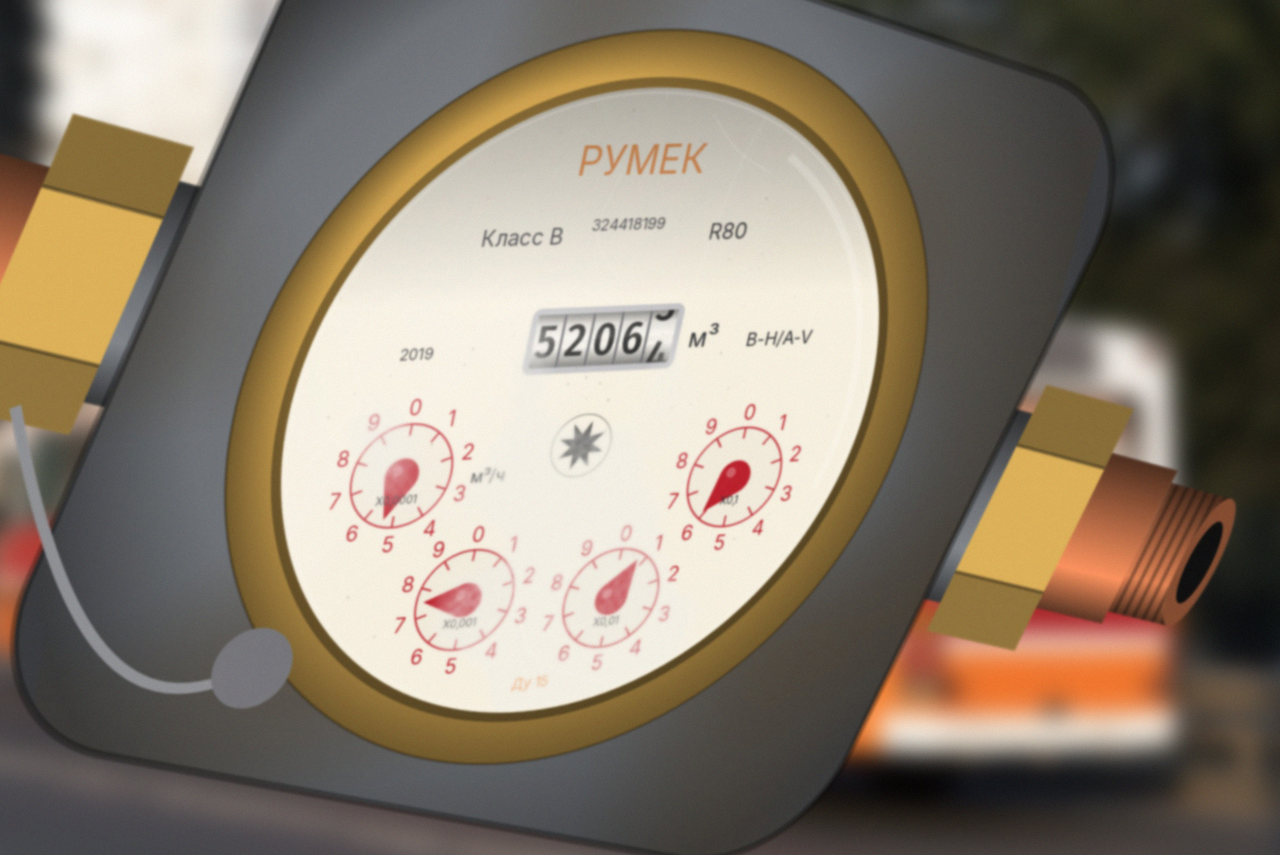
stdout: m³ 52063.6075
